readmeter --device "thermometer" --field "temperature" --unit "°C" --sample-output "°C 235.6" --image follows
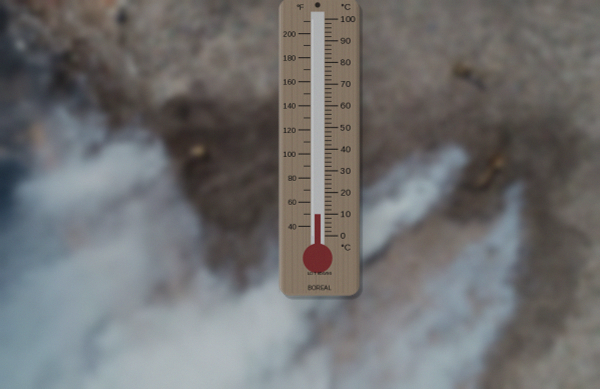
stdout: °C 10
